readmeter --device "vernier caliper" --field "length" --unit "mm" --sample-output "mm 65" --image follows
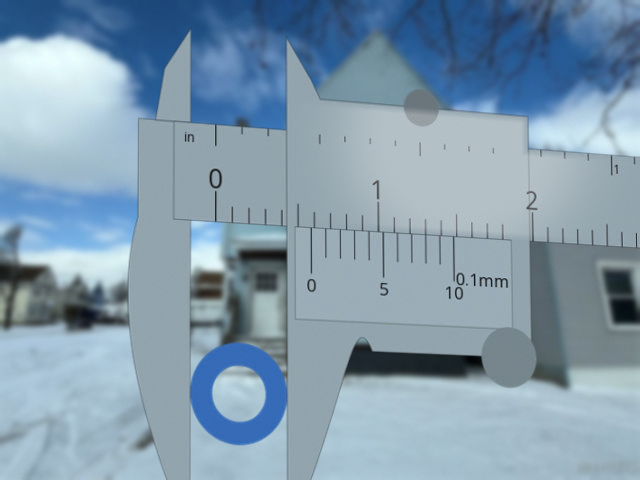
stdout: mm 5.8
